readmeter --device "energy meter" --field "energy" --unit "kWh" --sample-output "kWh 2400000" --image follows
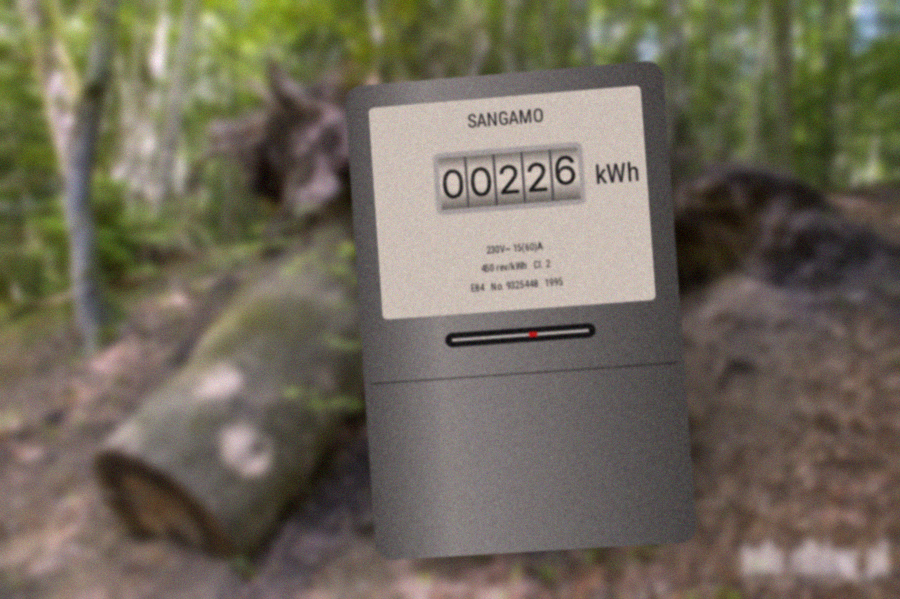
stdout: kWh 226
